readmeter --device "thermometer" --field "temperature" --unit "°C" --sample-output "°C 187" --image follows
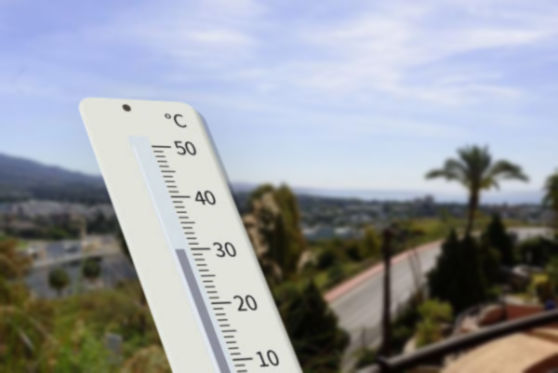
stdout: °C 30
